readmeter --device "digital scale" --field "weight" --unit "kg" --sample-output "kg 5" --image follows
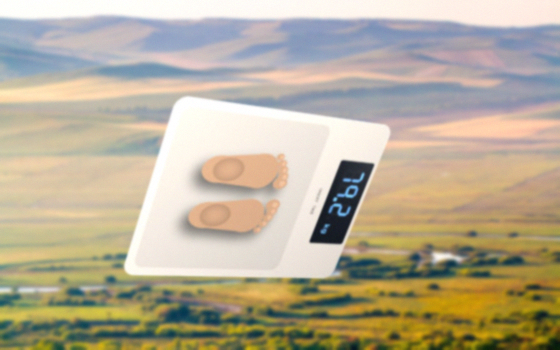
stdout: kg 79.2
